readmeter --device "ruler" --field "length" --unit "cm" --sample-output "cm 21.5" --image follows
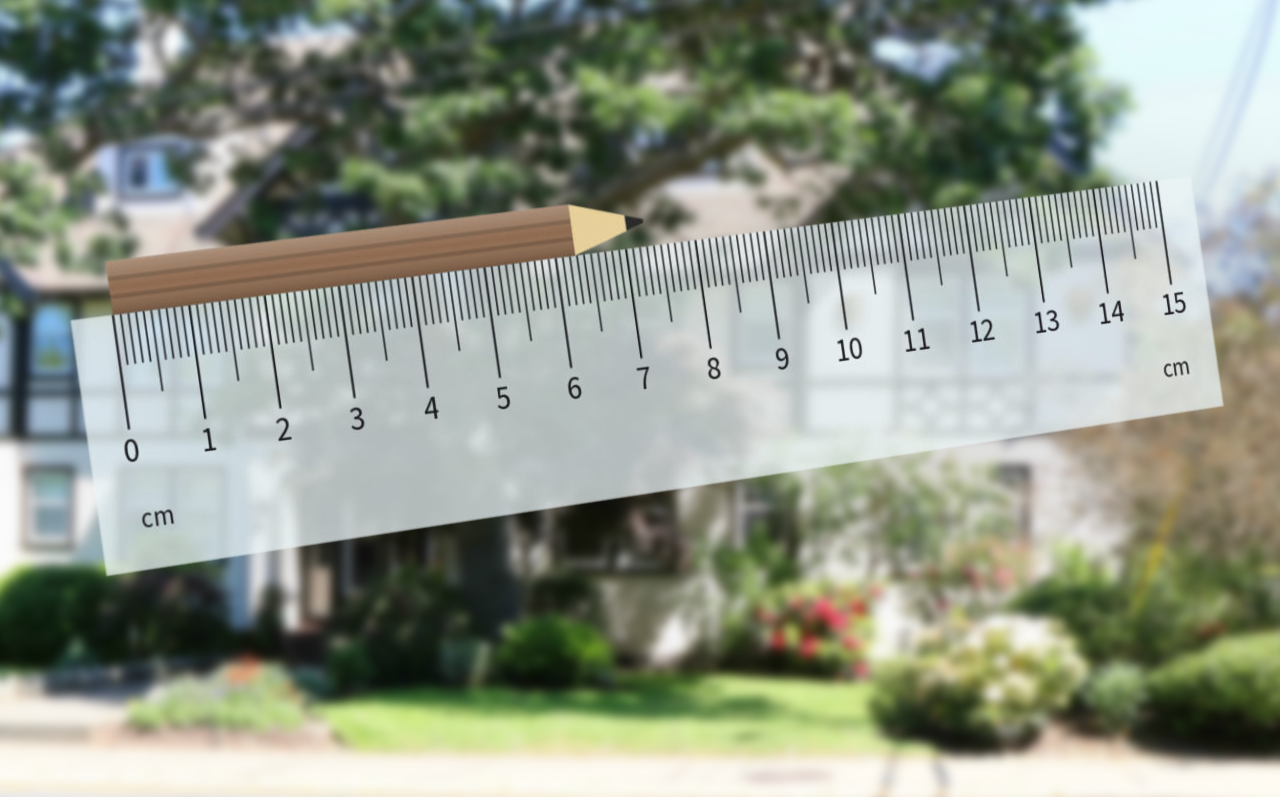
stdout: cm 7.3
